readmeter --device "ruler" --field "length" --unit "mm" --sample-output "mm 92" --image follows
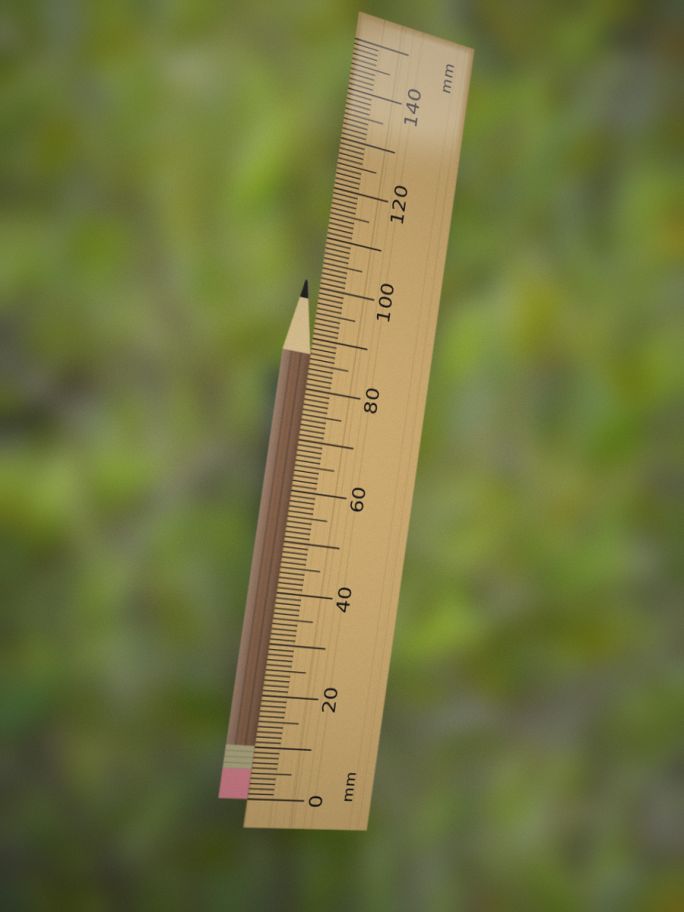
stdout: mm 101
